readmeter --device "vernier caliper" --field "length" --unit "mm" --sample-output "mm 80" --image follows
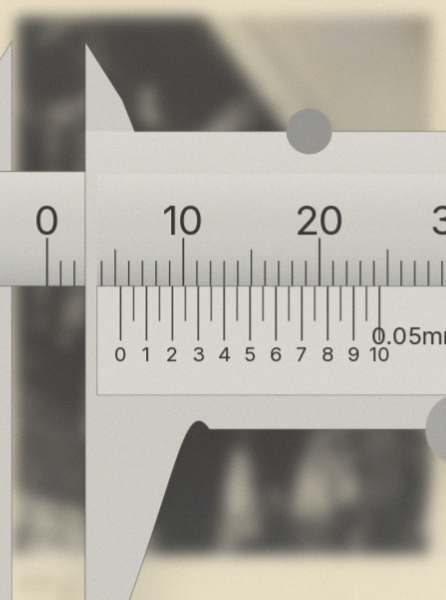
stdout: mm 5.4
